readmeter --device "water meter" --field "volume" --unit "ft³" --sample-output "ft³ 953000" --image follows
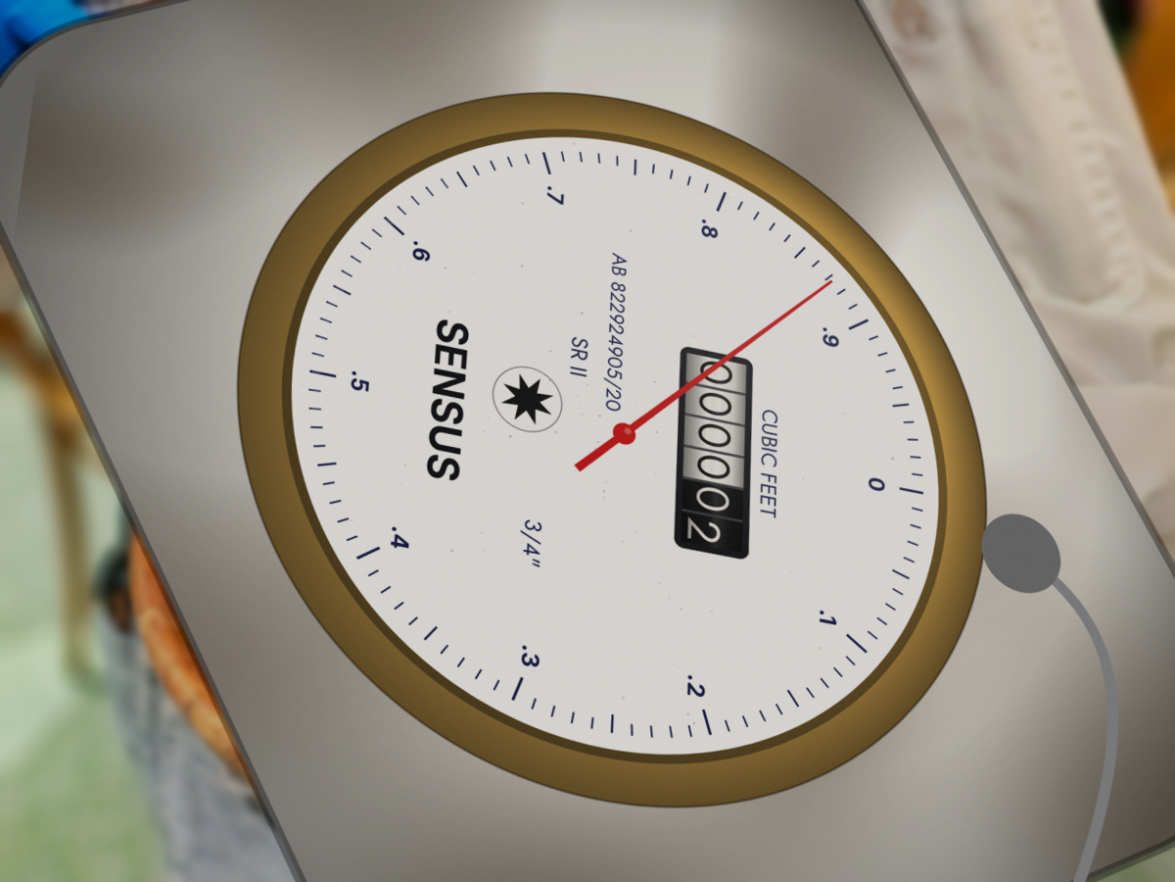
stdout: ft³ 1.87
